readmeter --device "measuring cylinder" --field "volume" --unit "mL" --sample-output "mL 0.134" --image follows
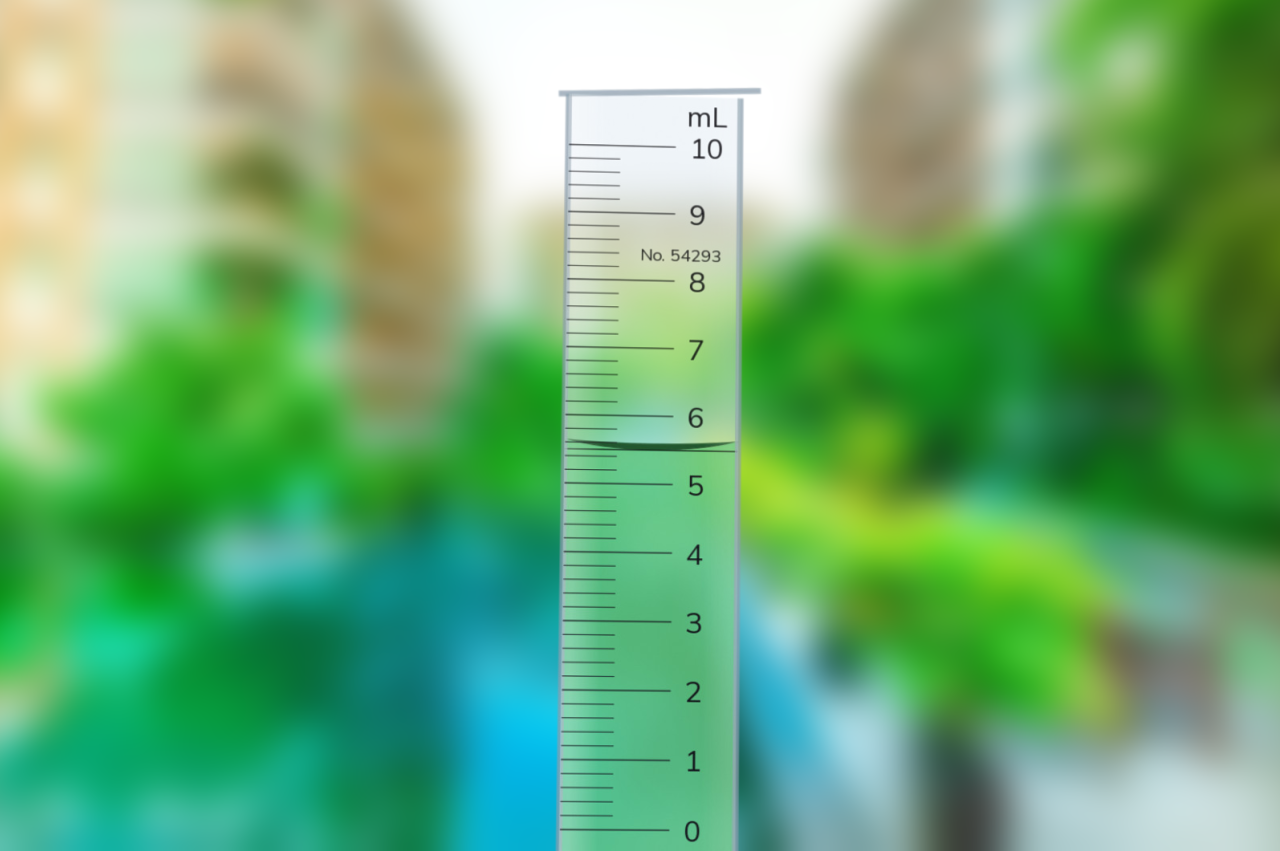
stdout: mL 5.5
